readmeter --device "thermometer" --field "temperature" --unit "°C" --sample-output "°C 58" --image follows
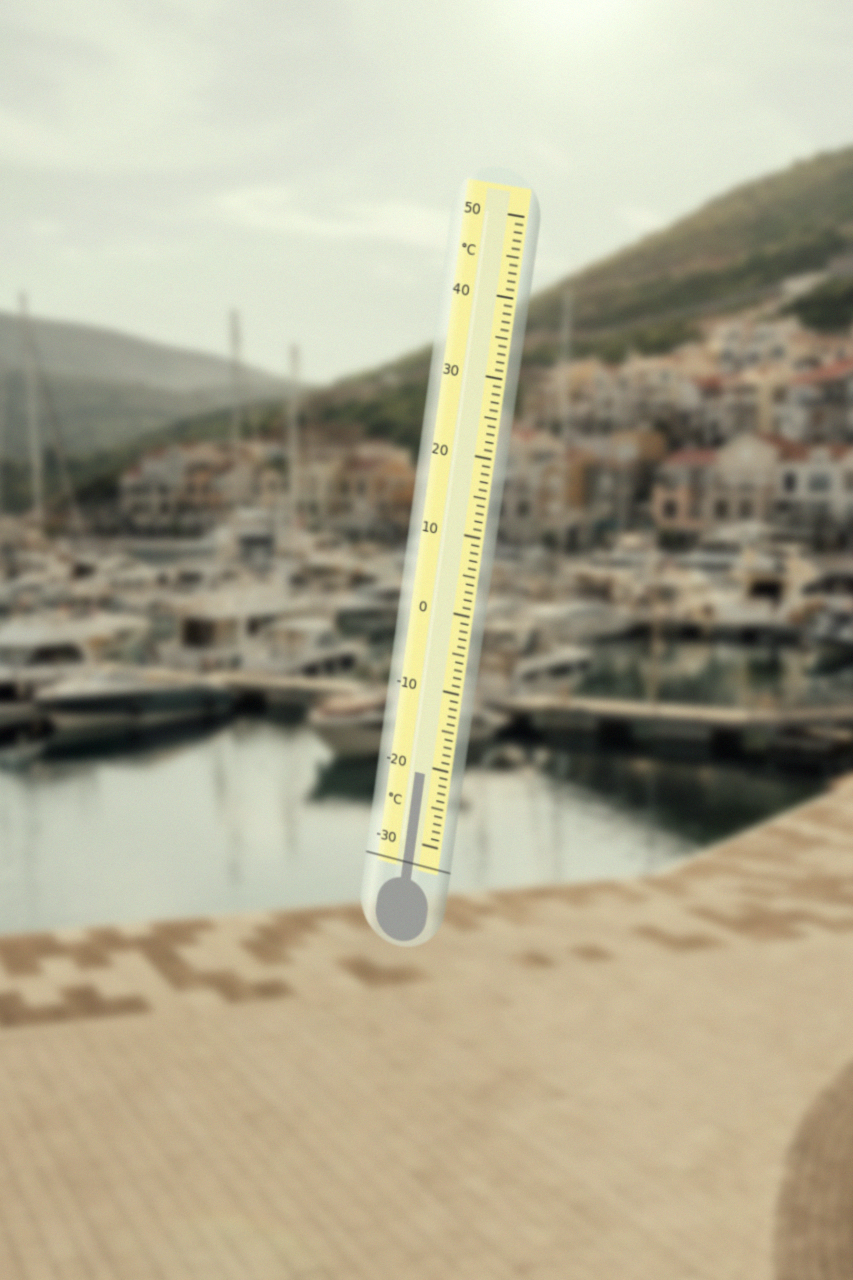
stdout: °C -21
